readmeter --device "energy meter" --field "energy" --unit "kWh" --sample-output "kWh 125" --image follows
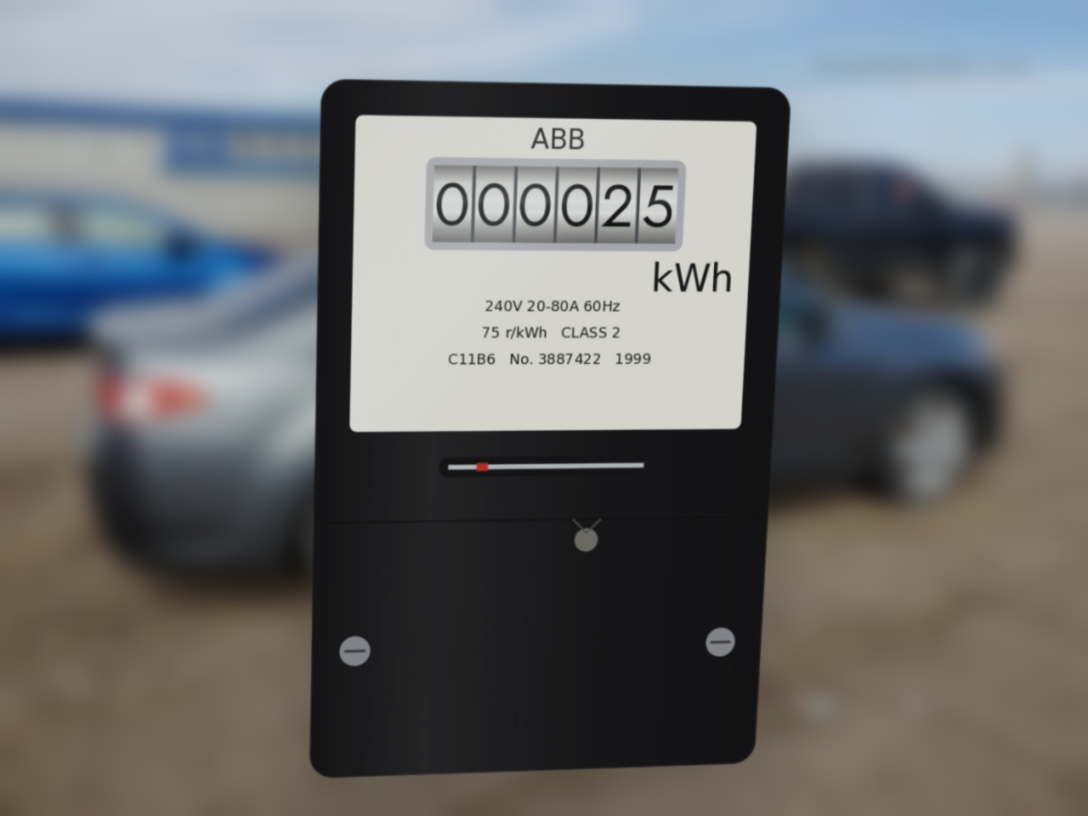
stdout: kWh 25
